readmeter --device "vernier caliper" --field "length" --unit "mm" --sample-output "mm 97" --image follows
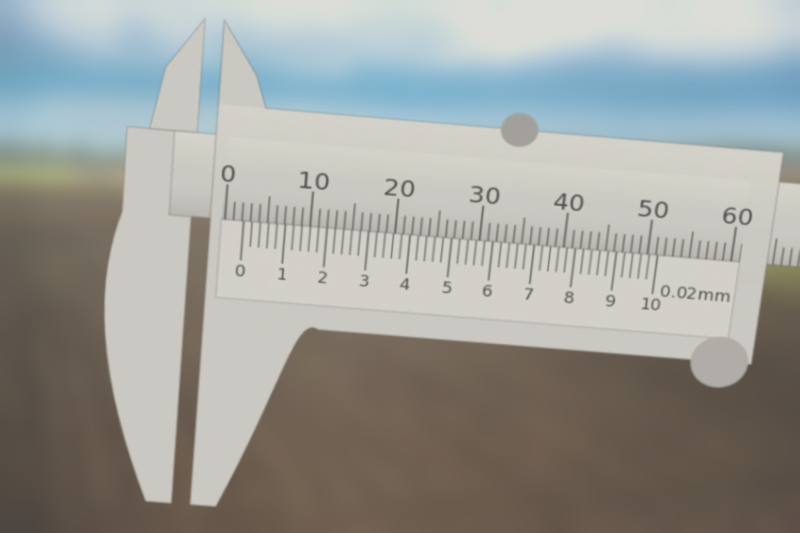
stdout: mm 2.2
